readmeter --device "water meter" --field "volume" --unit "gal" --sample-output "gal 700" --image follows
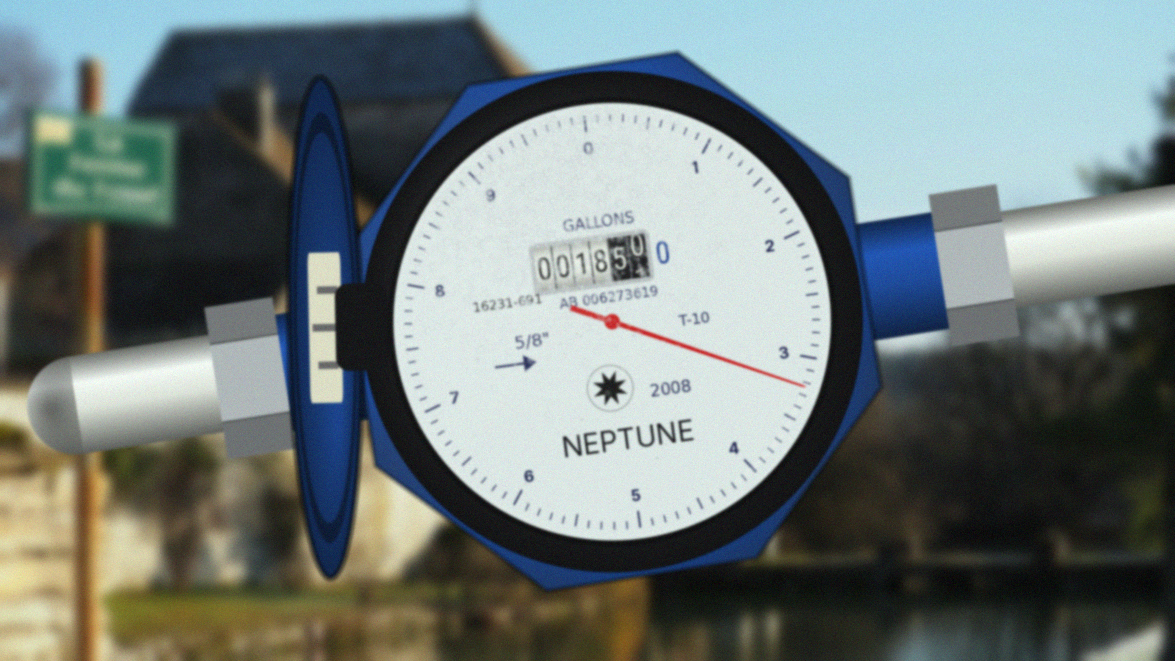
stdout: gal 18503.2
